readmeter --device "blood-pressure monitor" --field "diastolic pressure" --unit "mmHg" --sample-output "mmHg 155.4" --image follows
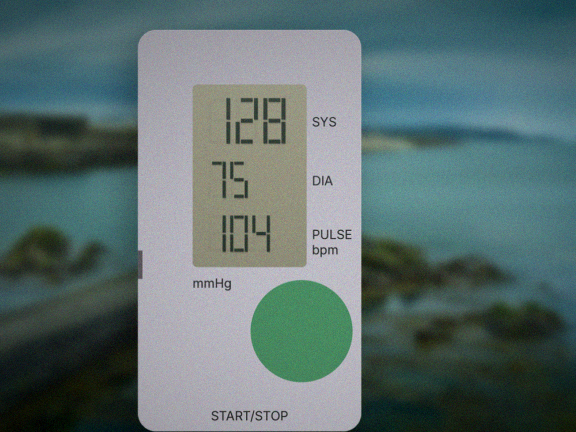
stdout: mmHg 75
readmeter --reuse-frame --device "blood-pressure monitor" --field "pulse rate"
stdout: bpm 104
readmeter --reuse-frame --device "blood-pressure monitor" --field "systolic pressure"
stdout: mmHg 128
